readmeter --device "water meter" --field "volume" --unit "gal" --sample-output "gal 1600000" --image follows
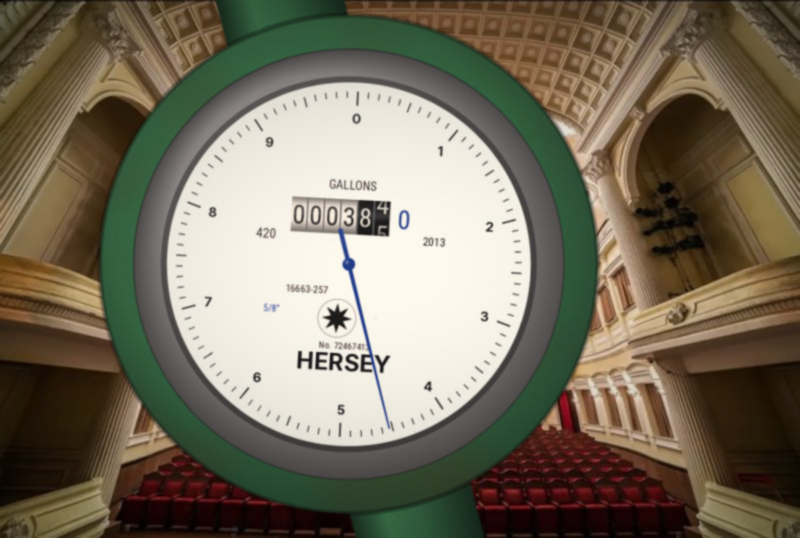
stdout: gal 3844.5
